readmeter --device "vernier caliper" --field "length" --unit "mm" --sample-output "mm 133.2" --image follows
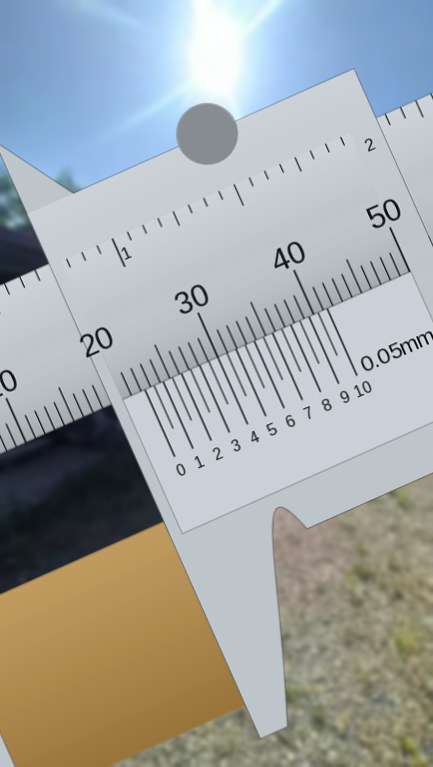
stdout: mm 22.4
